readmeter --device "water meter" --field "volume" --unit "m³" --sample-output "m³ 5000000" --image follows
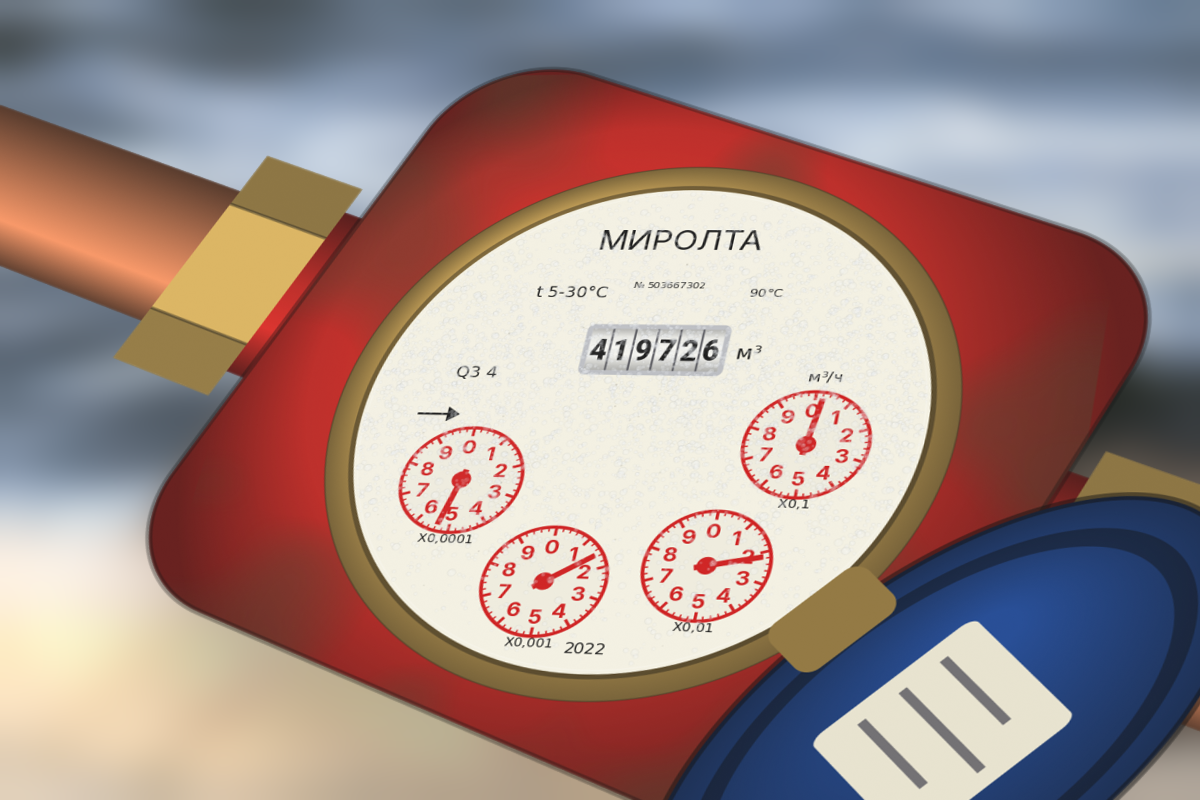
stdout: m³ 419726.0215
